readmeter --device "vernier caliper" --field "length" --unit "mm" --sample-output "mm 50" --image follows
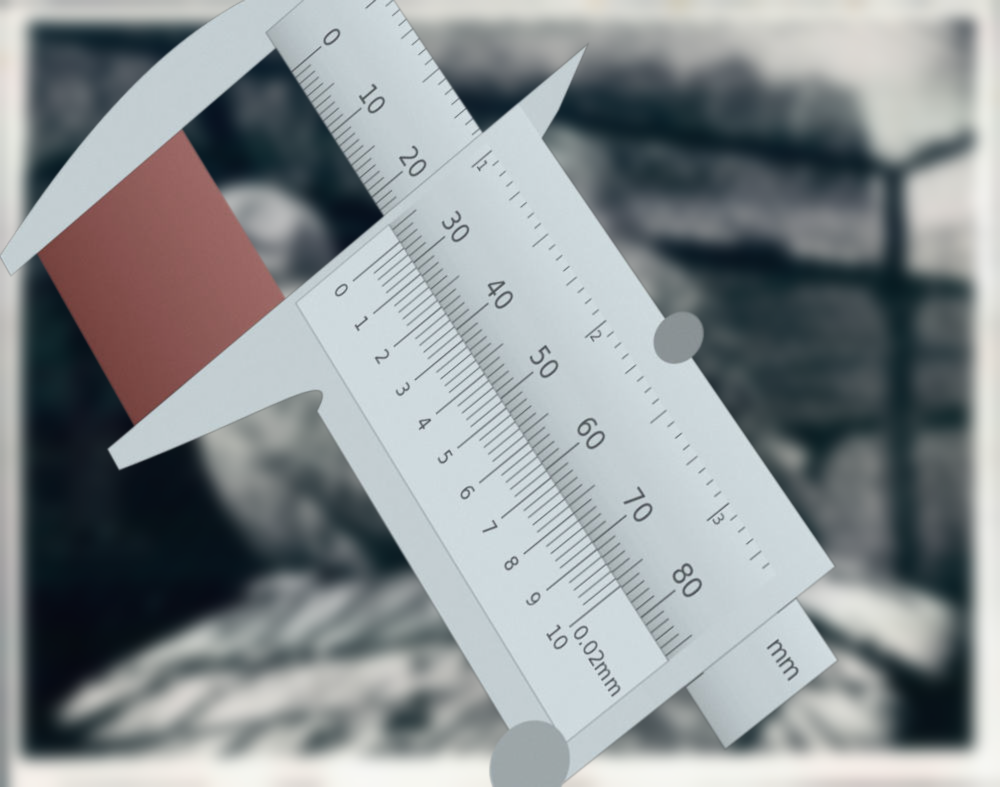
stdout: mm 26.8
